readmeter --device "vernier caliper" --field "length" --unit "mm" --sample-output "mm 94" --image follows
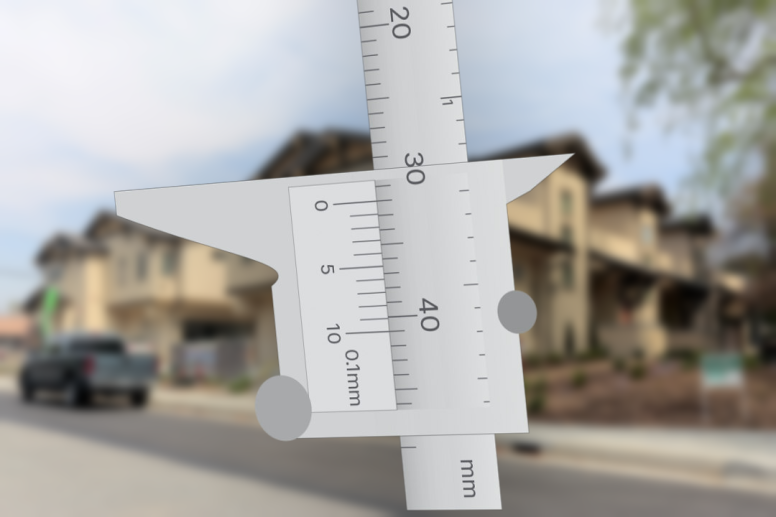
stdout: mm 32.0
